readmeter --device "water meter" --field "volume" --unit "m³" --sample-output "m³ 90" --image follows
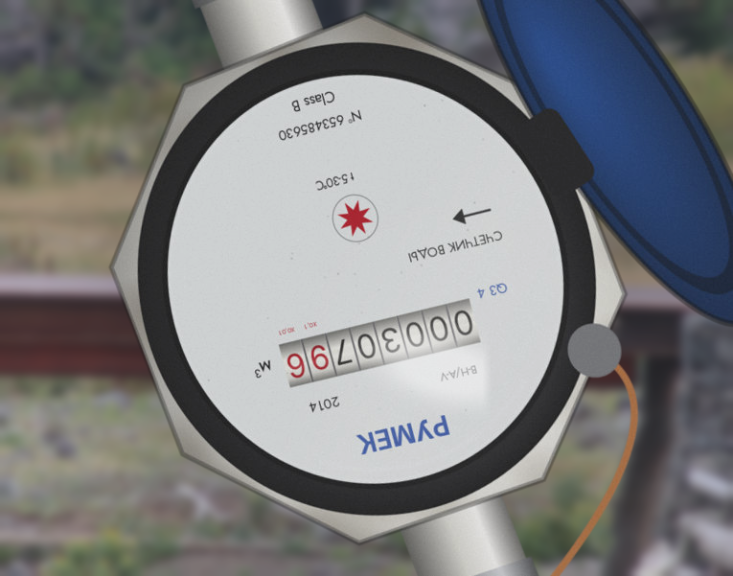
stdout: m³ 307.96
